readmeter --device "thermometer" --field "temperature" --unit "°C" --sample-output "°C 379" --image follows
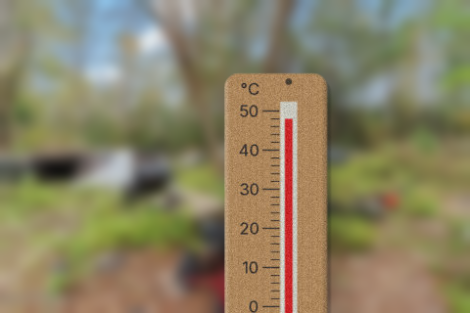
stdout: °C 48
